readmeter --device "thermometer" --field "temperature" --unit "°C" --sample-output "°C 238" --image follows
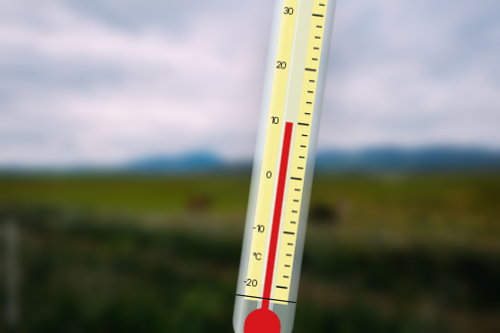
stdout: °C 10
